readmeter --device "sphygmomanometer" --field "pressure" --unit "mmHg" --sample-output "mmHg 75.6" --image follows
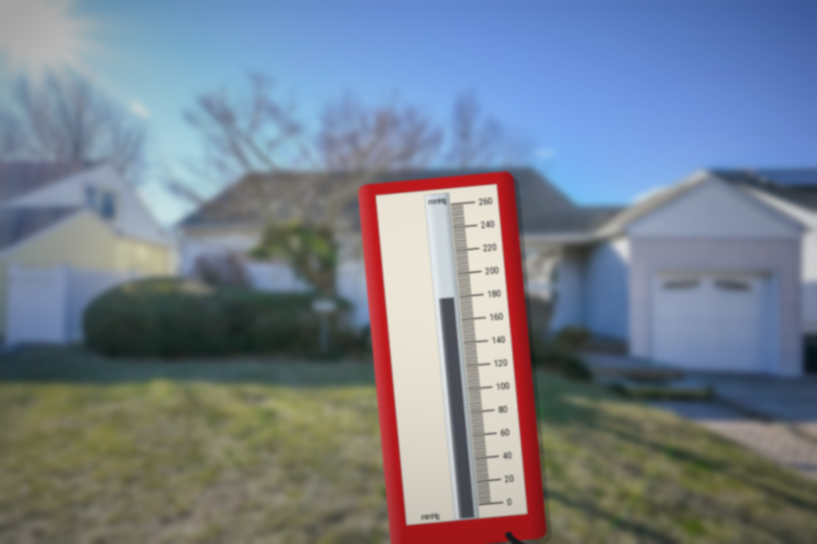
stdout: mmHg 180
